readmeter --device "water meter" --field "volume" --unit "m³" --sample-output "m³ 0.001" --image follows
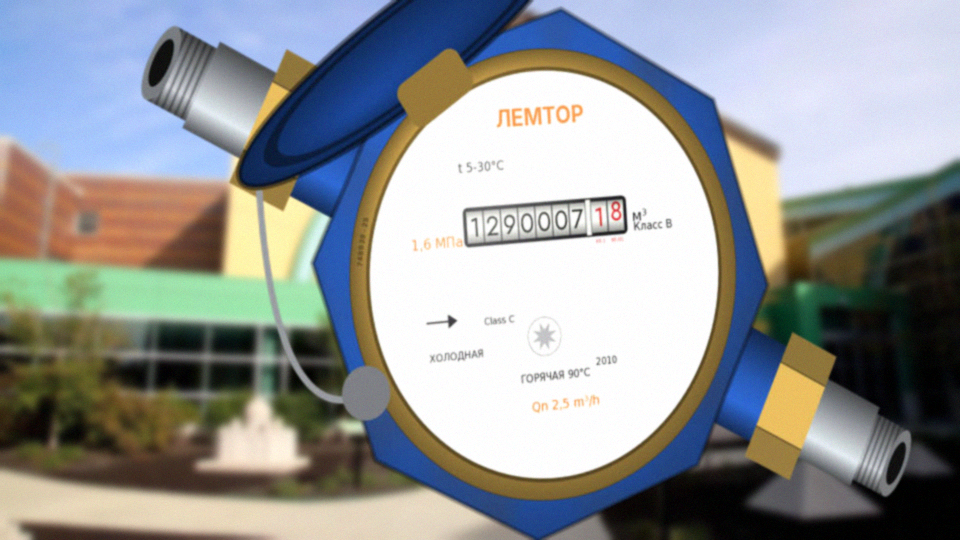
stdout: m³ 1290007.18
